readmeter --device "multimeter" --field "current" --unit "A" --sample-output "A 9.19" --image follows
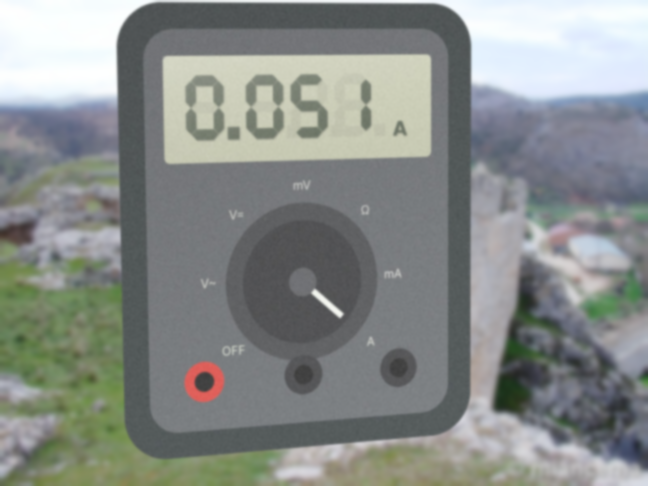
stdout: A 0.051
